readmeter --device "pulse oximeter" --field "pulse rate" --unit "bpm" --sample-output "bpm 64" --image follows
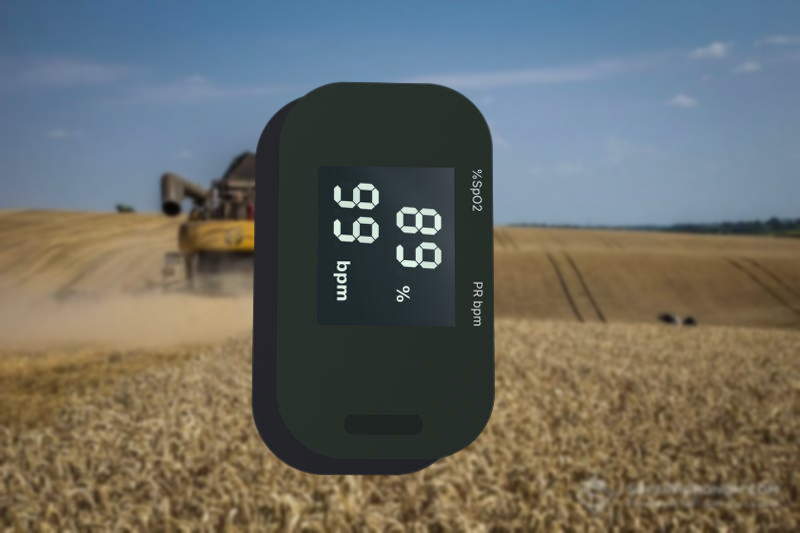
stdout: bpm 99
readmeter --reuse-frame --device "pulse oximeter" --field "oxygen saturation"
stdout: % 89
